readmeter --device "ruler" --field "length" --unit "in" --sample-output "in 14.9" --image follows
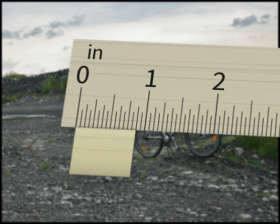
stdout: in 0.875
